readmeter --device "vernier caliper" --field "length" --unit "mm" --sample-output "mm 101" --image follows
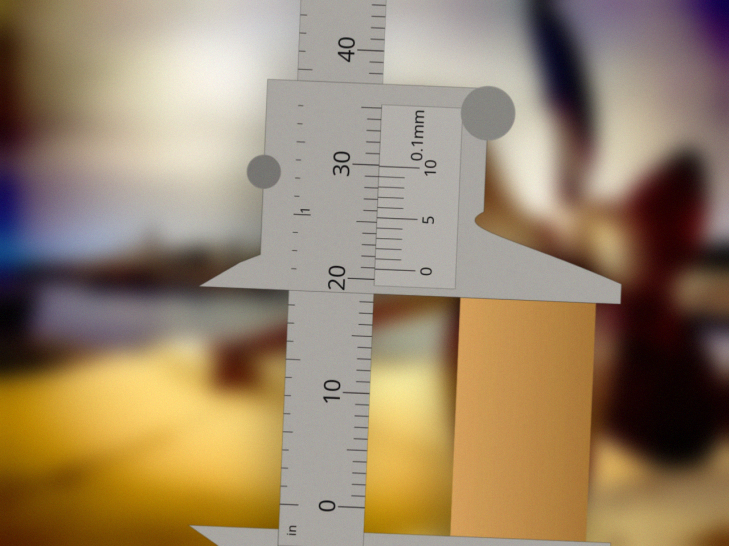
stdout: mm 20.9
